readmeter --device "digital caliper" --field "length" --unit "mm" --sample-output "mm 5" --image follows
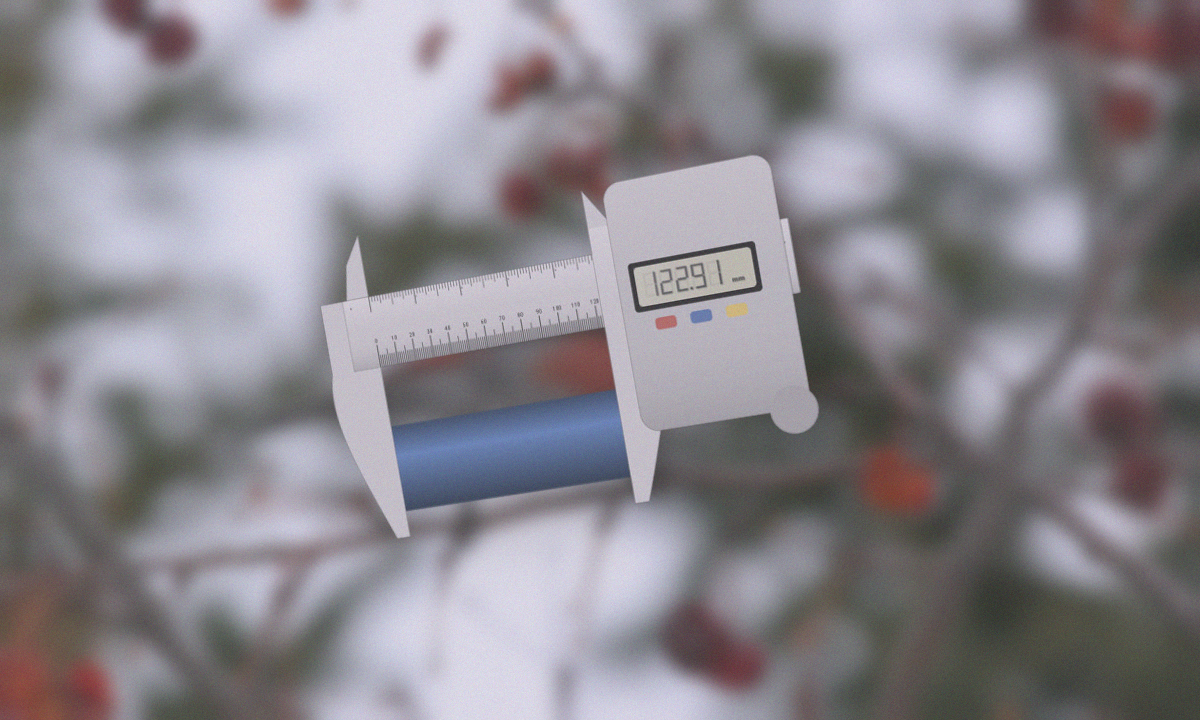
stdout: mm 122.91
